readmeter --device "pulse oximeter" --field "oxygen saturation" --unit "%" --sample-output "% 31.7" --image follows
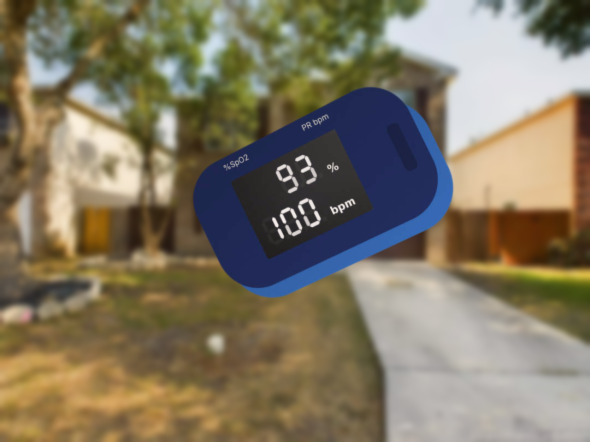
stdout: % 93
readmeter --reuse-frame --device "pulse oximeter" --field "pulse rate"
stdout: bpm 100
